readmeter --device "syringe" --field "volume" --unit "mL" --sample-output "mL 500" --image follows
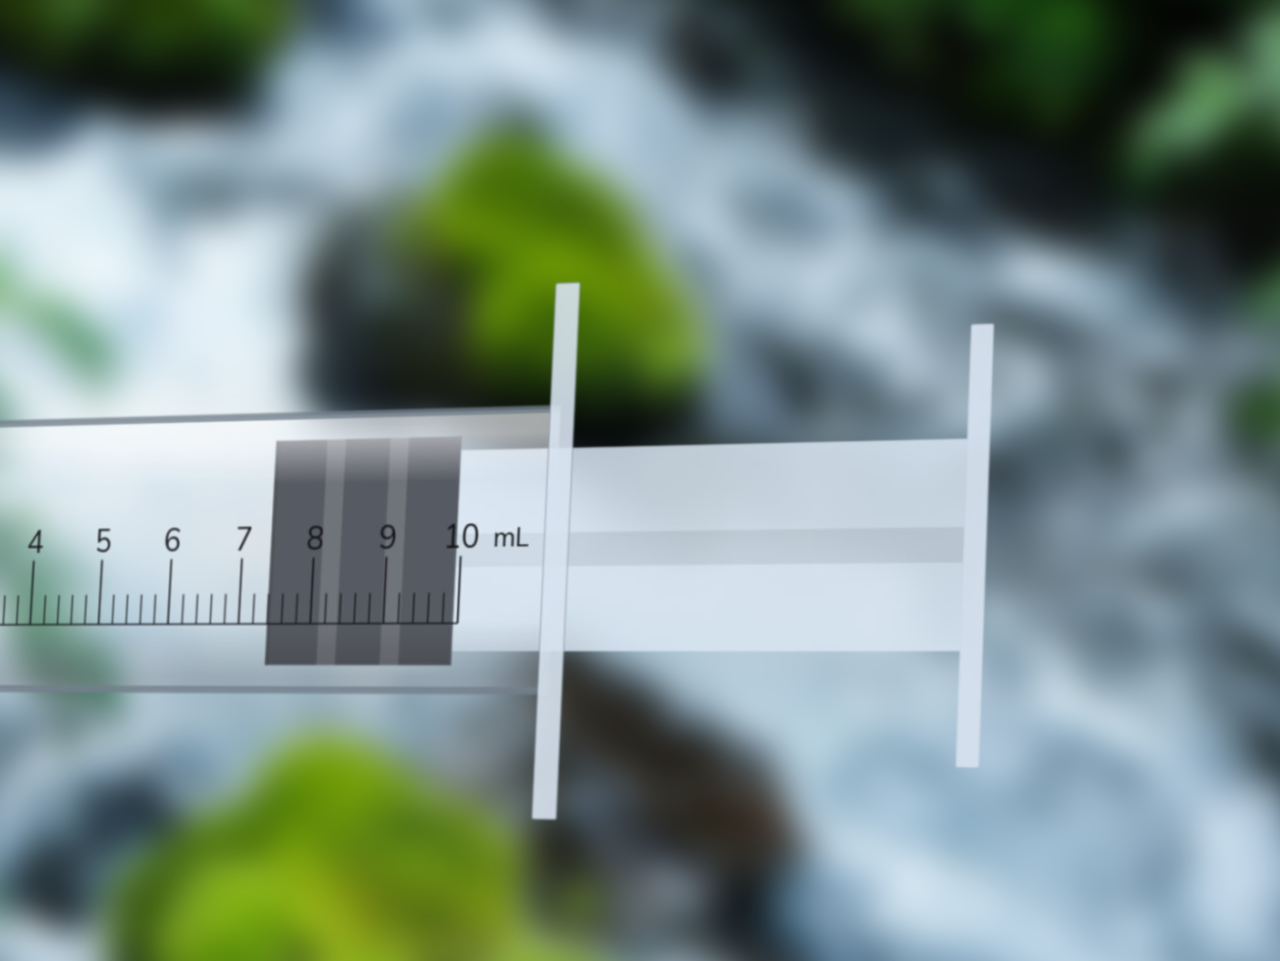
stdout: mL 7.4
